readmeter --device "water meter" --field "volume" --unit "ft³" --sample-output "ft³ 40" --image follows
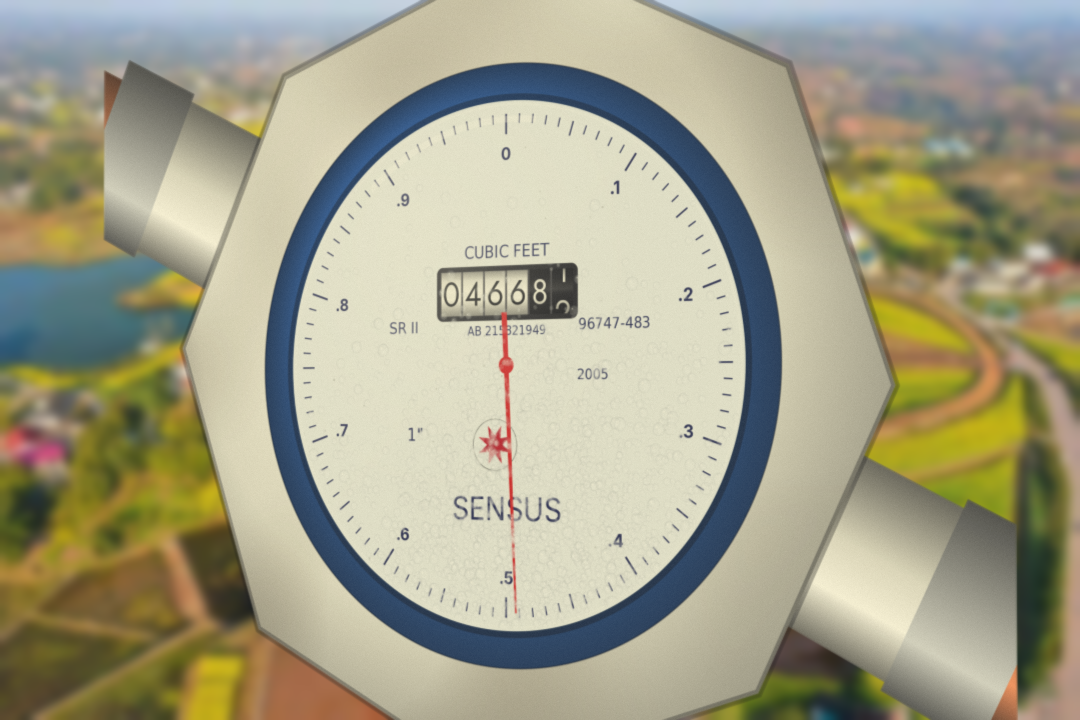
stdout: ft³ 46681.49
